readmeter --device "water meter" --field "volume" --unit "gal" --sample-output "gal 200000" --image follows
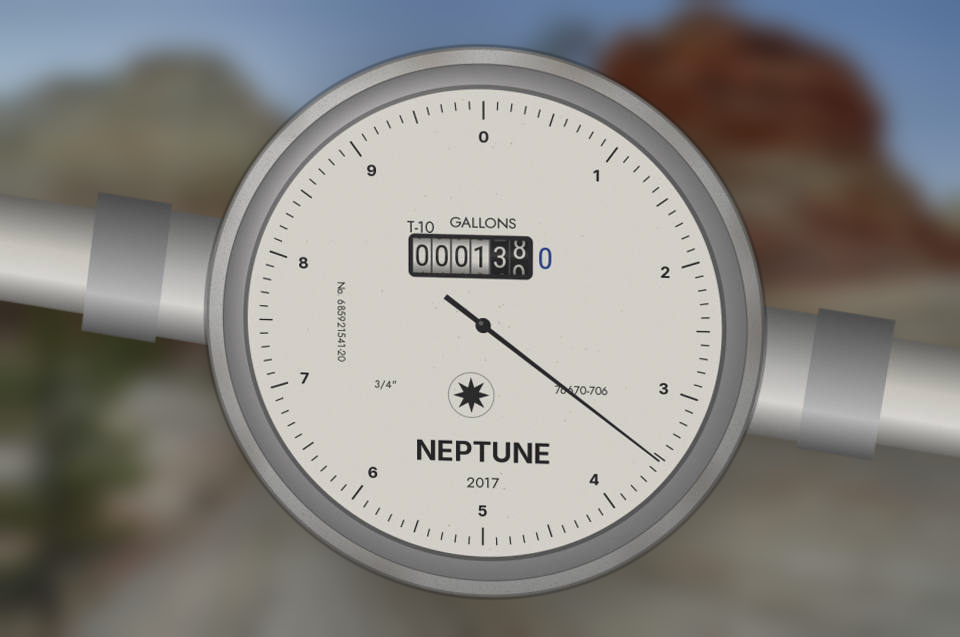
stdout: gal 1383.5
